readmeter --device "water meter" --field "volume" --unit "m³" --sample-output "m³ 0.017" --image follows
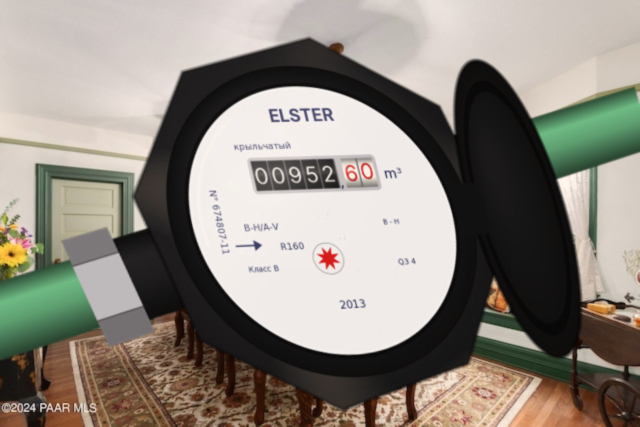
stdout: m³ 952.60
